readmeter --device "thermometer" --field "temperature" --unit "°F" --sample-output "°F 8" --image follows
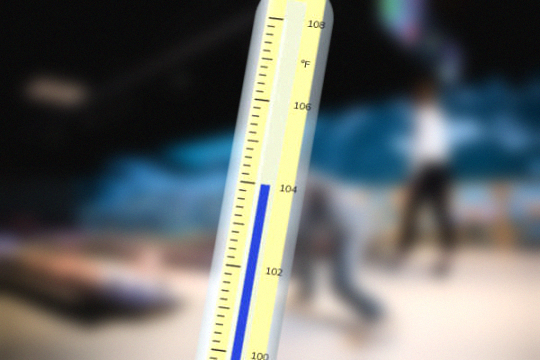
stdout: °F 104
